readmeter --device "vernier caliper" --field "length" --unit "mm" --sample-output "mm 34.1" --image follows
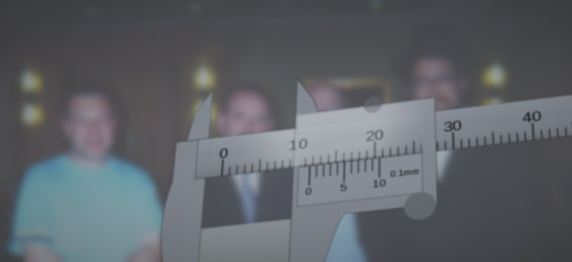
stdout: mm 11.6
